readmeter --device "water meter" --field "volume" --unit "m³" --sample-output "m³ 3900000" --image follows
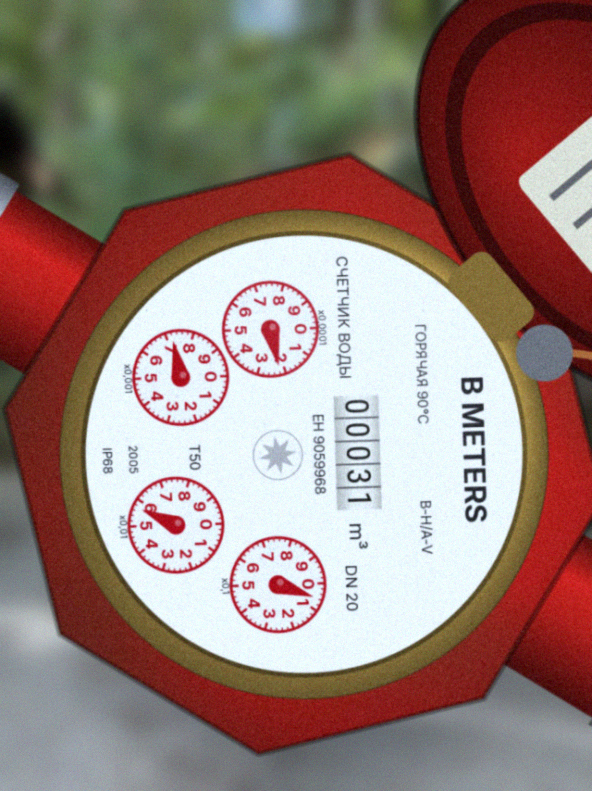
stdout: m³ 31.0572
